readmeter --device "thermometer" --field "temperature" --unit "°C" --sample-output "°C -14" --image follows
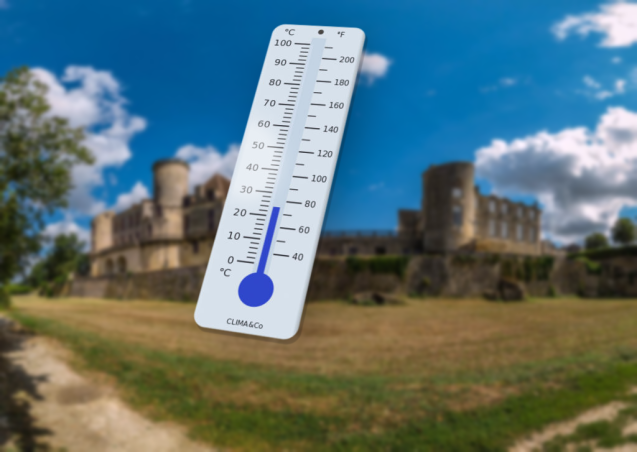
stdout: °C 24
